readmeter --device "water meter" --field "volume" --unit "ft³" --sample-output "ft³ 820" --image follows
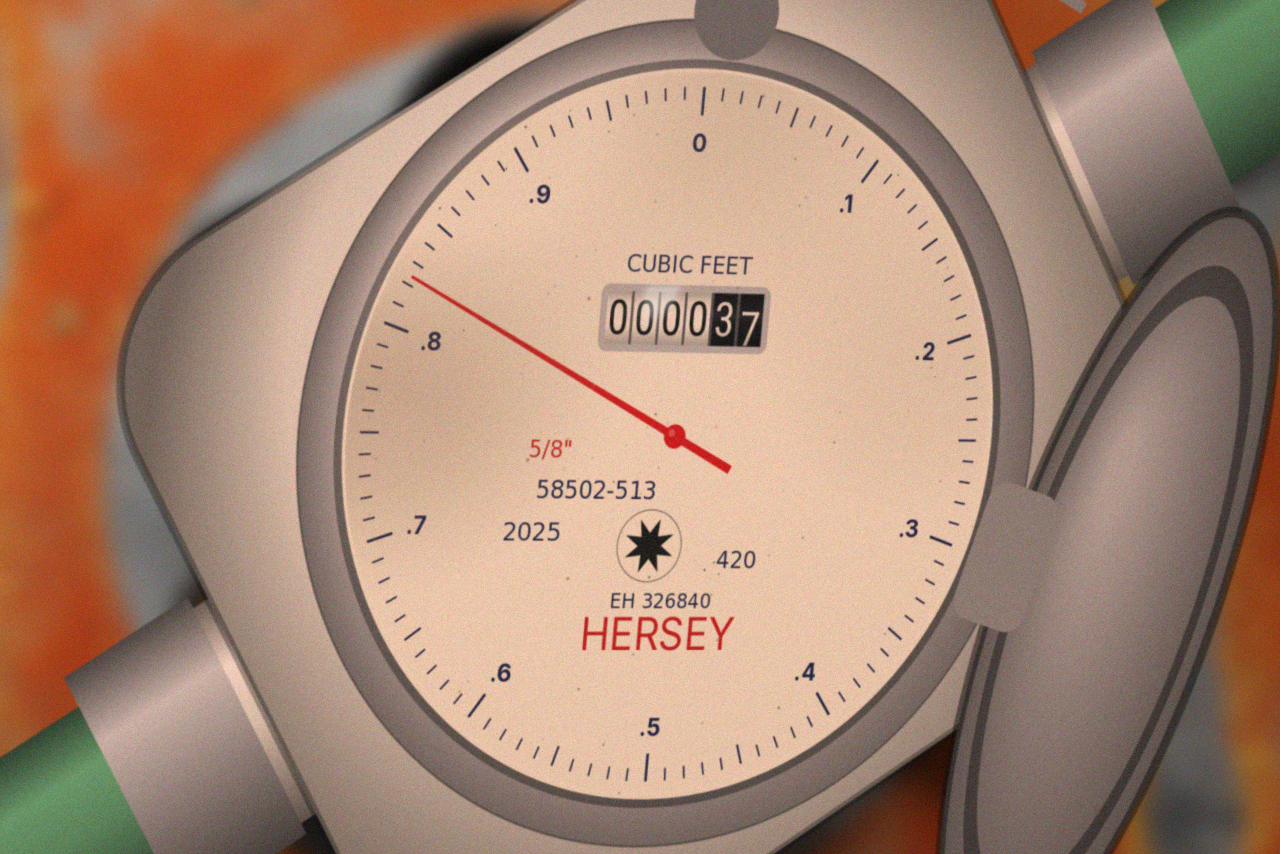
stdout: ft³ 36.82
